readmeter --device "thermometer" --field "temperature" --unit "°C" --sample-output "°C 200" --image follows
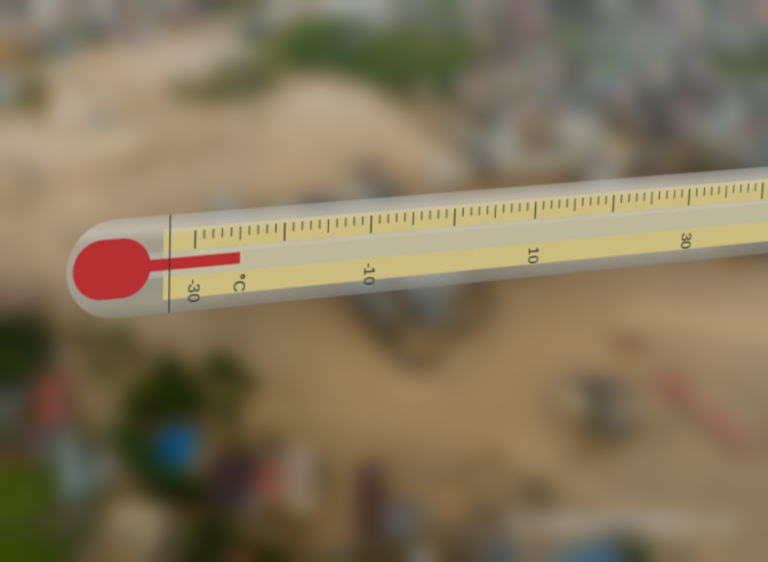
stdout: °C -25
